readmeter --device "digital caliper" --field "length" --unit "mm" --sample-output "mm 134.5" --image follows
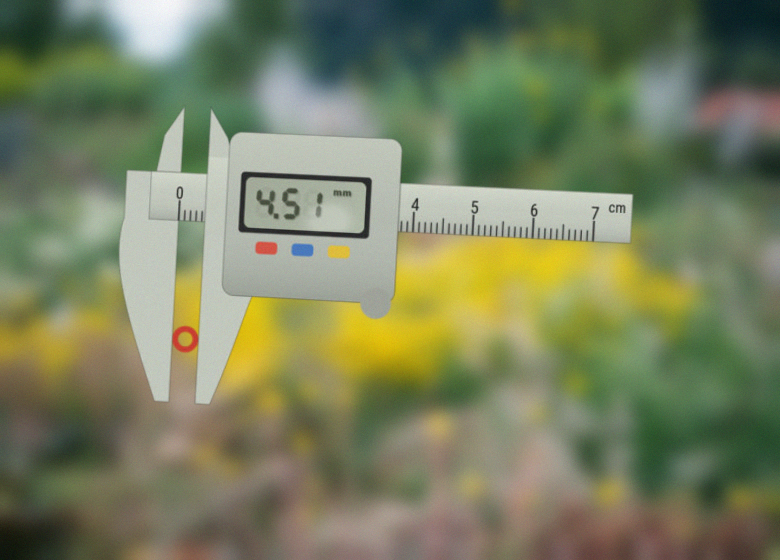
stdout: mm 4.51
